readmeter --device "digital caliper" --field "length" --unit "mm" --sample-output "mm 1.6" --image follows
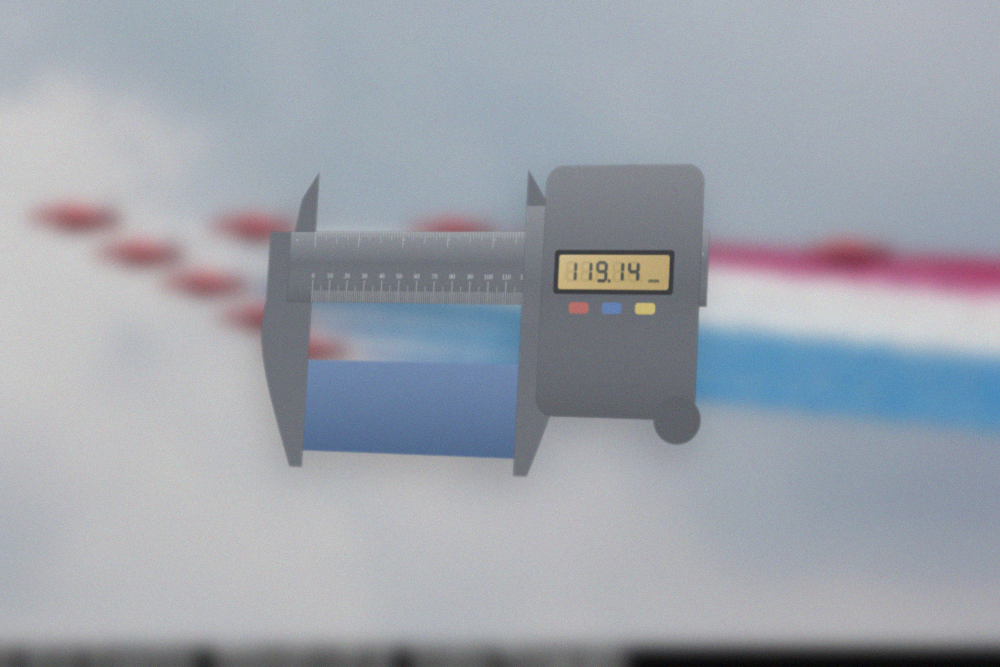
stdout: mm 119.14
